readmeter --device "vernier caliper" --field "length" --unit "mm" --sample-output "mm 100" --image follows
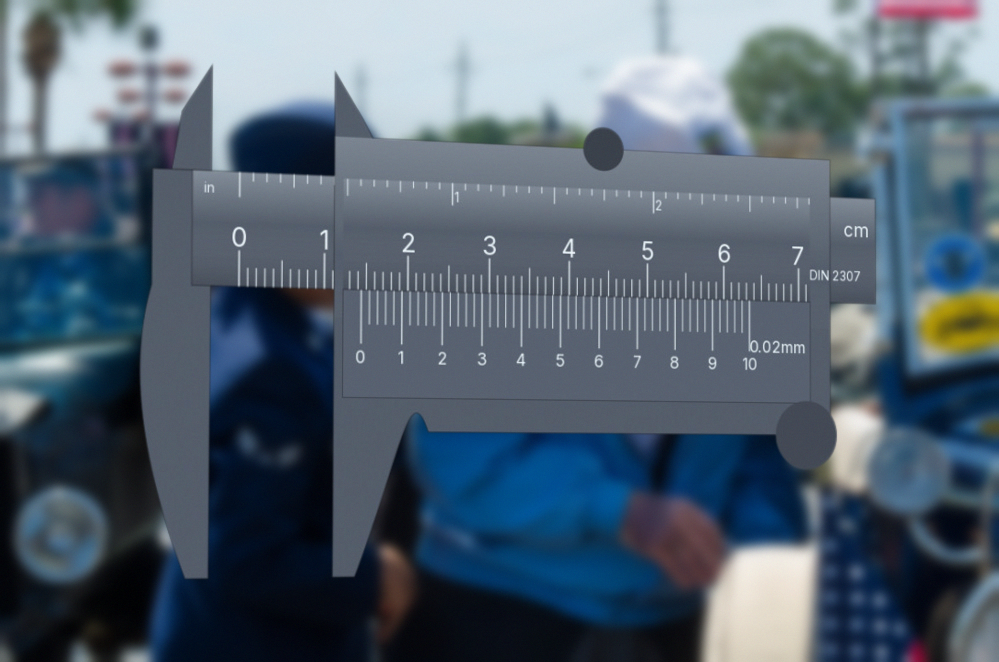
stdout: mm 14.4
